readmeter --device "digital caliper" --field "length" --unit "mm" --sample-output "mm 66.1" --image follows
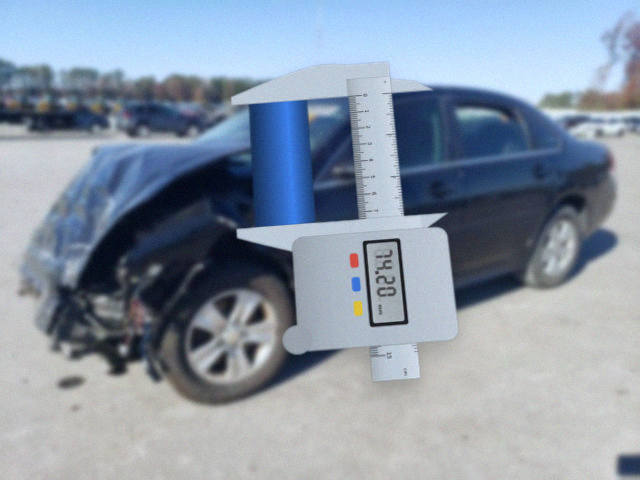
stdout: mm 74.20
